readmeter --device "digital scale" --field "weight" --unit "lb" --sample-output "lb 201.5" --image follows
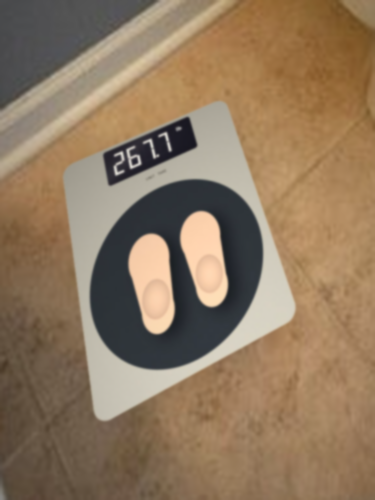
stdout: lb 267.7
